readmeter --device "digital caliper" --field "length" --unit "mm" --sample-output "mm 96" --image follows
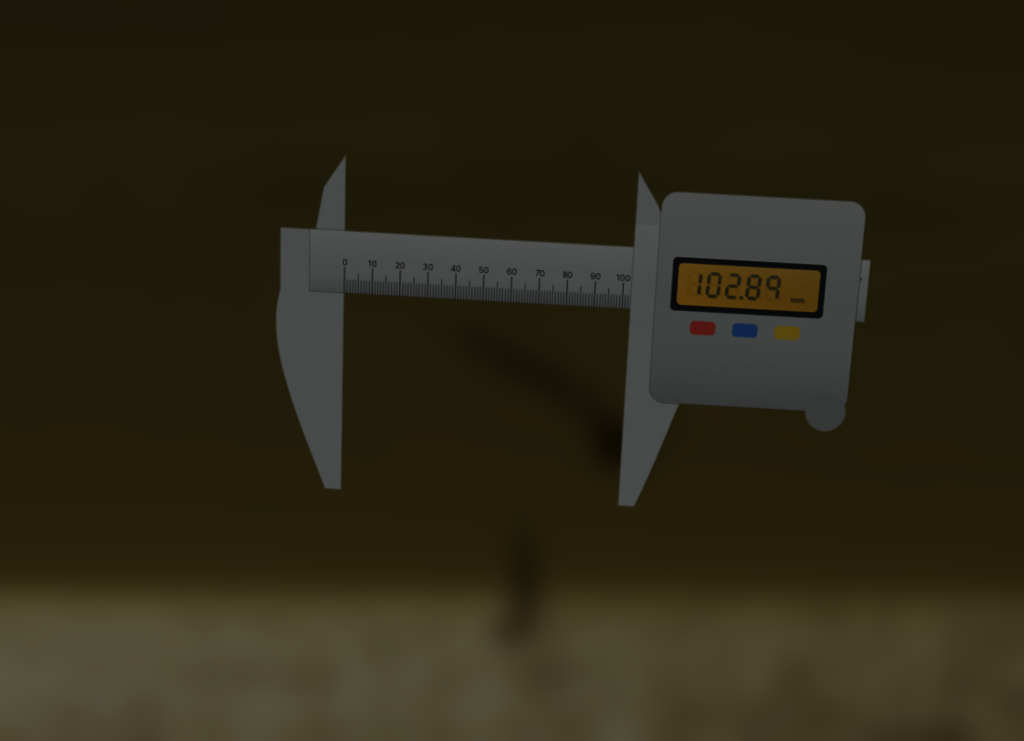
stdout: mm 102.89
